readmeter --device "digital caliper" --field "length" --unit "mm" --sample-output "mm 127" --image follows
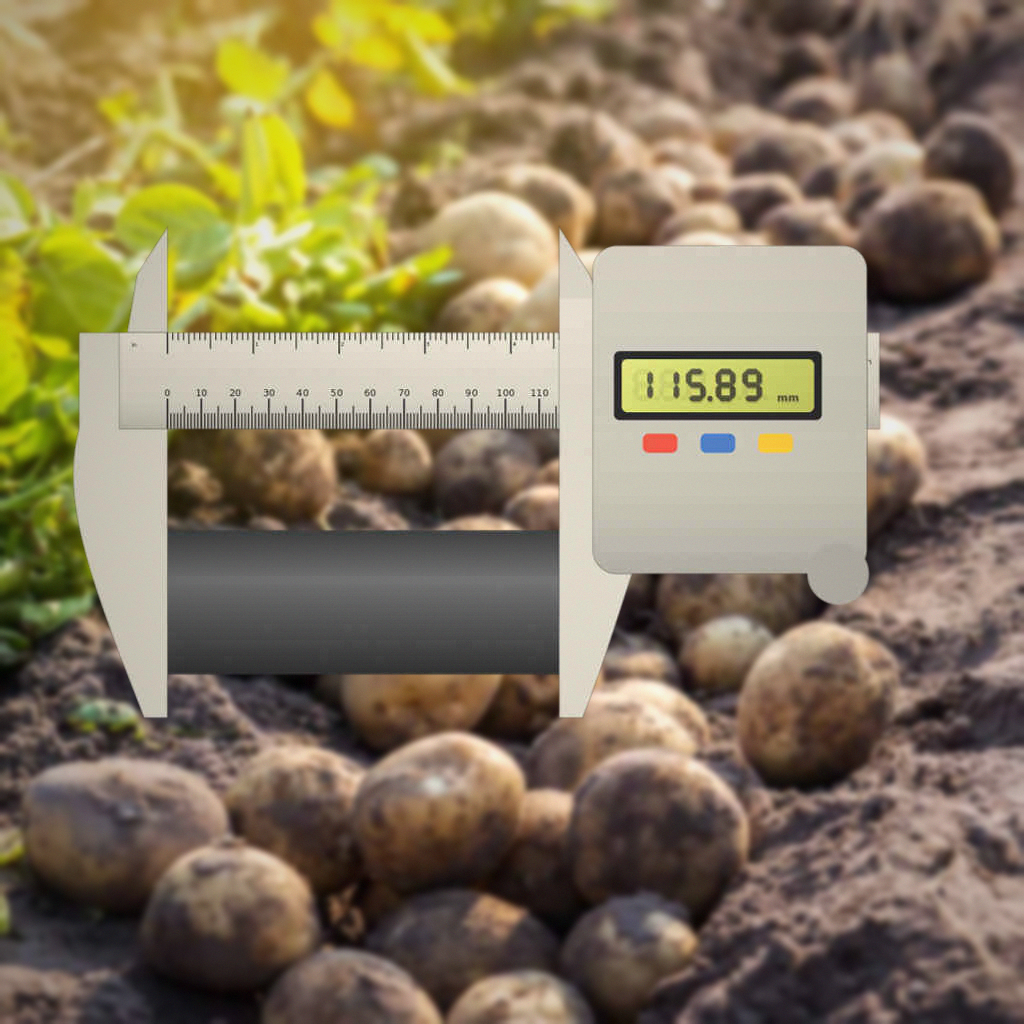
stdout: mm 115.89
